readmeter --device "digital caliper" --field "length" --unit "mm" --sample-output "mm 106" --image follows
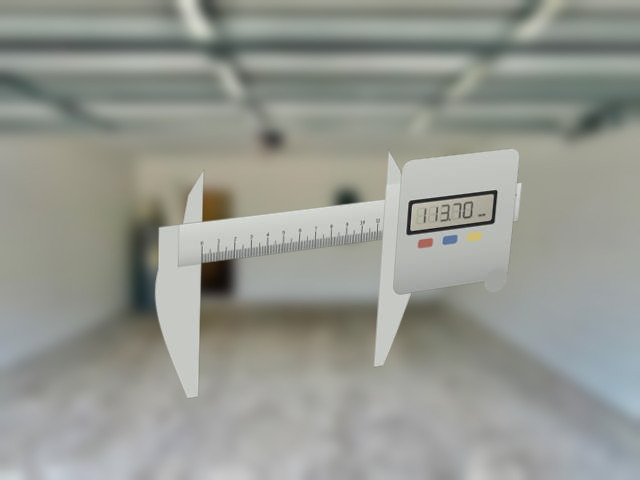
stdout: mm 113.70
